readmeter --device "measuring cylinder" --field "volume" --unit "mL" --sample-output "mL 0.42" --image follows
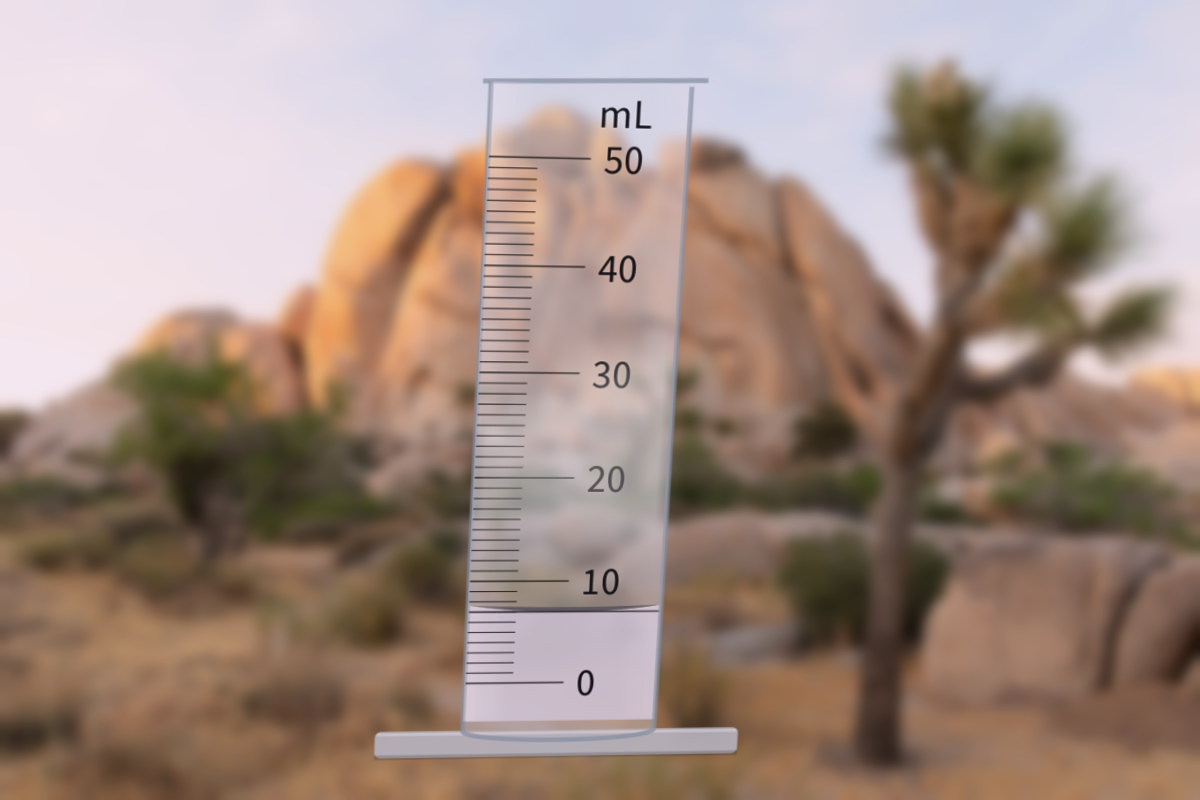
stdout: mL 7
